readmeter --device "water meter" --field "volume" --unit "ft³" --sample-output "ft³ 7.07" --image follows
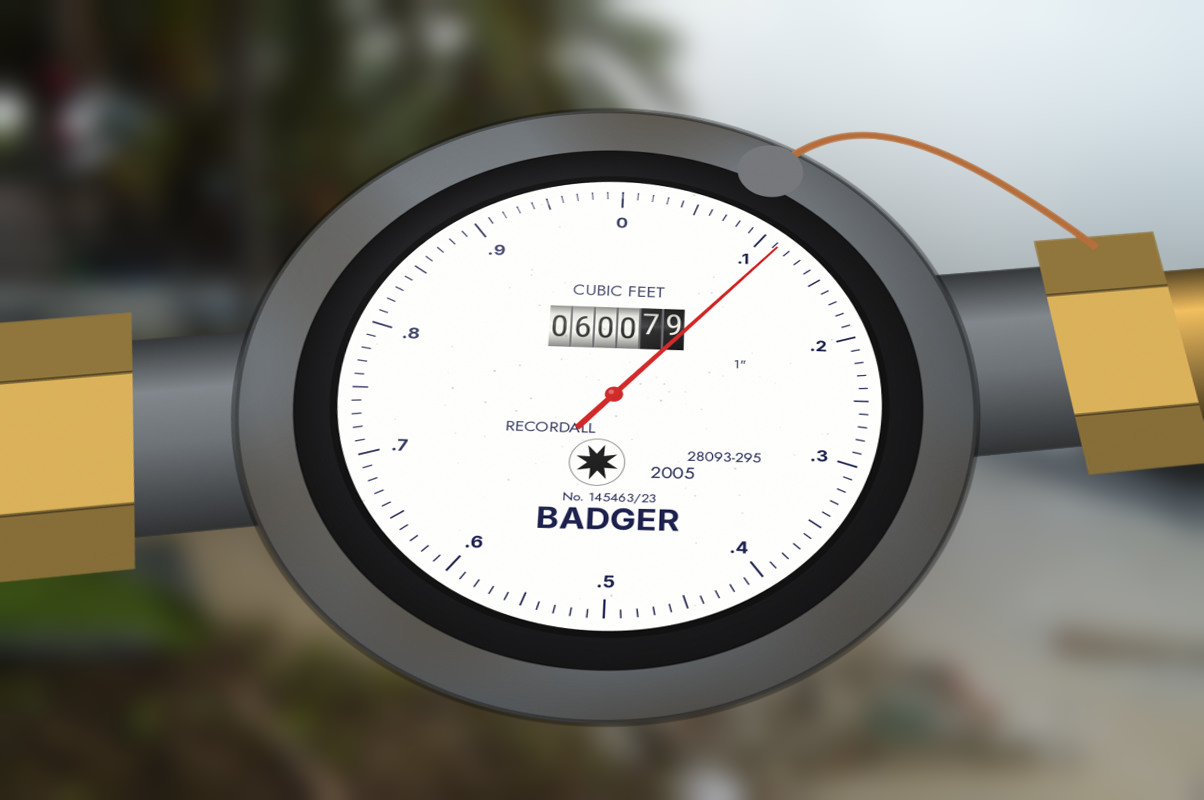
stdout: ft³ 60079.11
